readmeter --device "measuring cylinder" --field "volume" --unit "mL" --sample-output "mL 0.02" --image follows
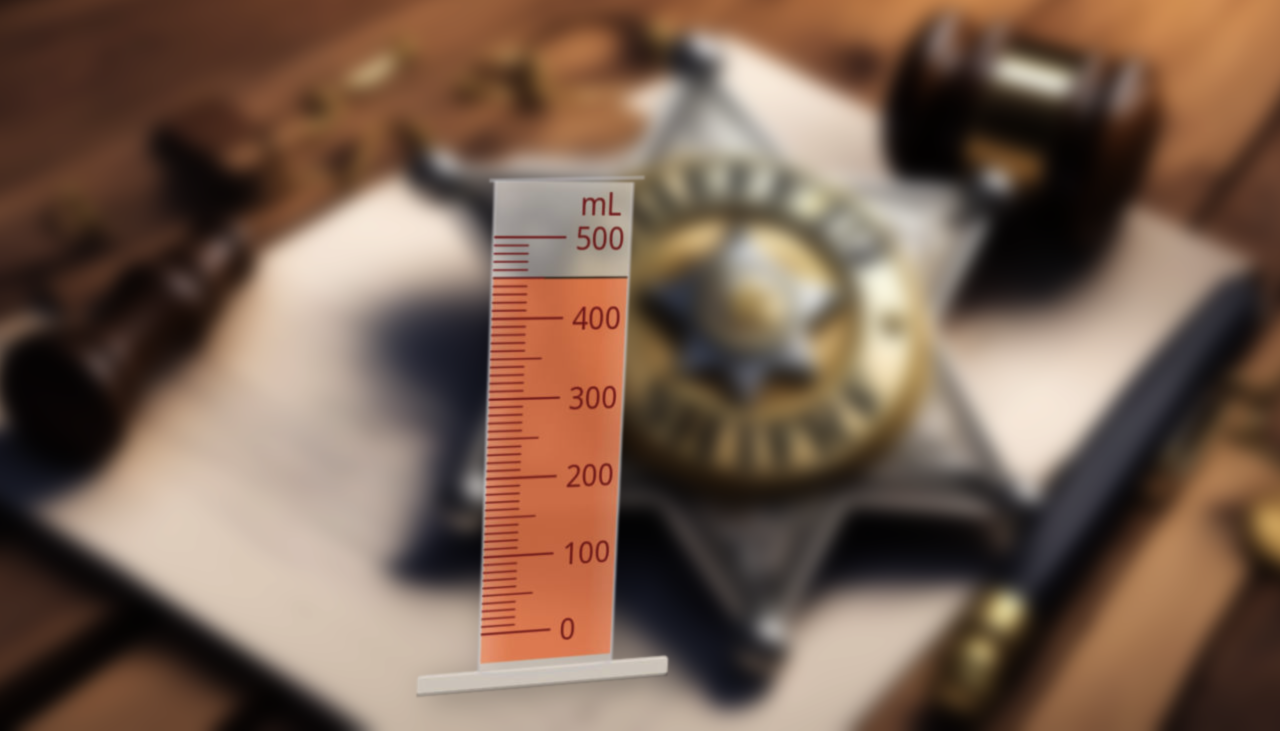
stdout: mL 450
